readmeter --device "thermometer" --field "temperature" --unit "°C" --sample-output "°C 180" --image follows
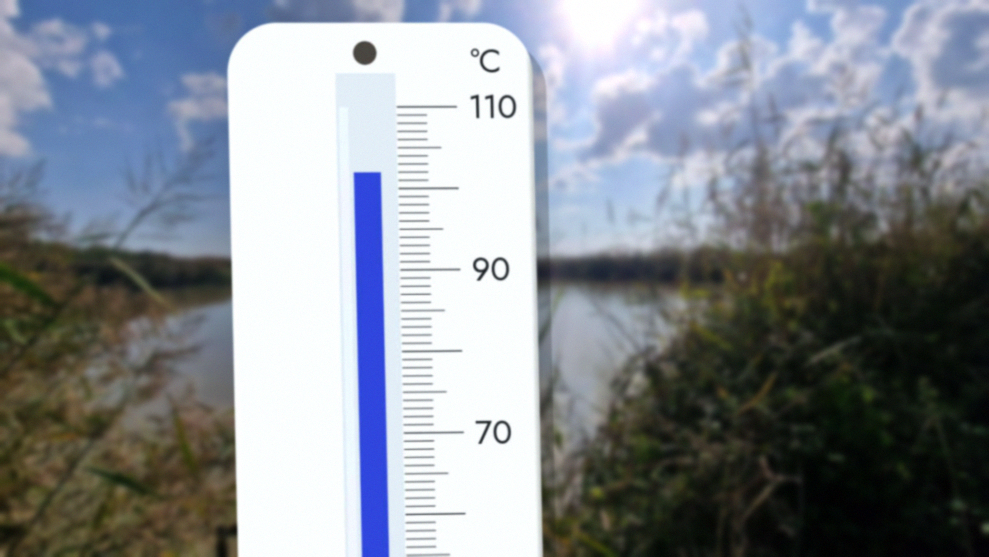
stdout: °C 102
